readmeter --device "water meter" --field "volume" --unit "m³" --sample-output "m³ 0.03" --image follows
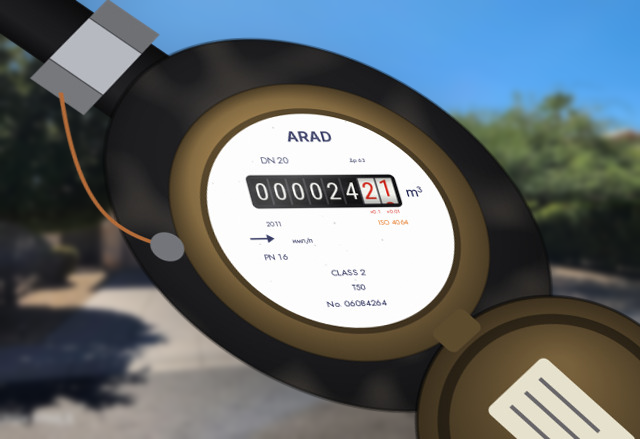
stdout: m³ 24.21
